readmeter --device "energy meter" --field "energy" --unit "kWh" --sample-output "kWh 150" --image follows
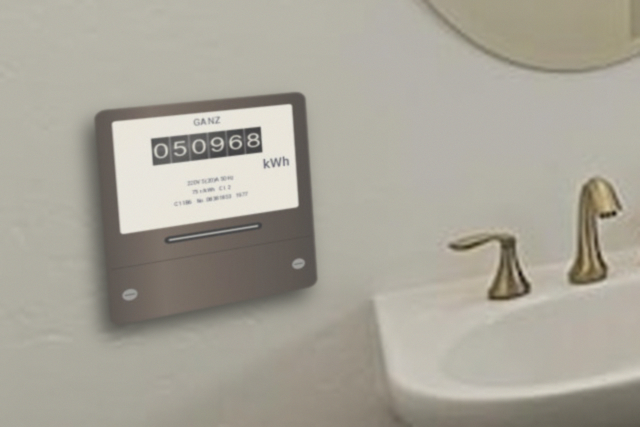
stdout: kWh 50968
